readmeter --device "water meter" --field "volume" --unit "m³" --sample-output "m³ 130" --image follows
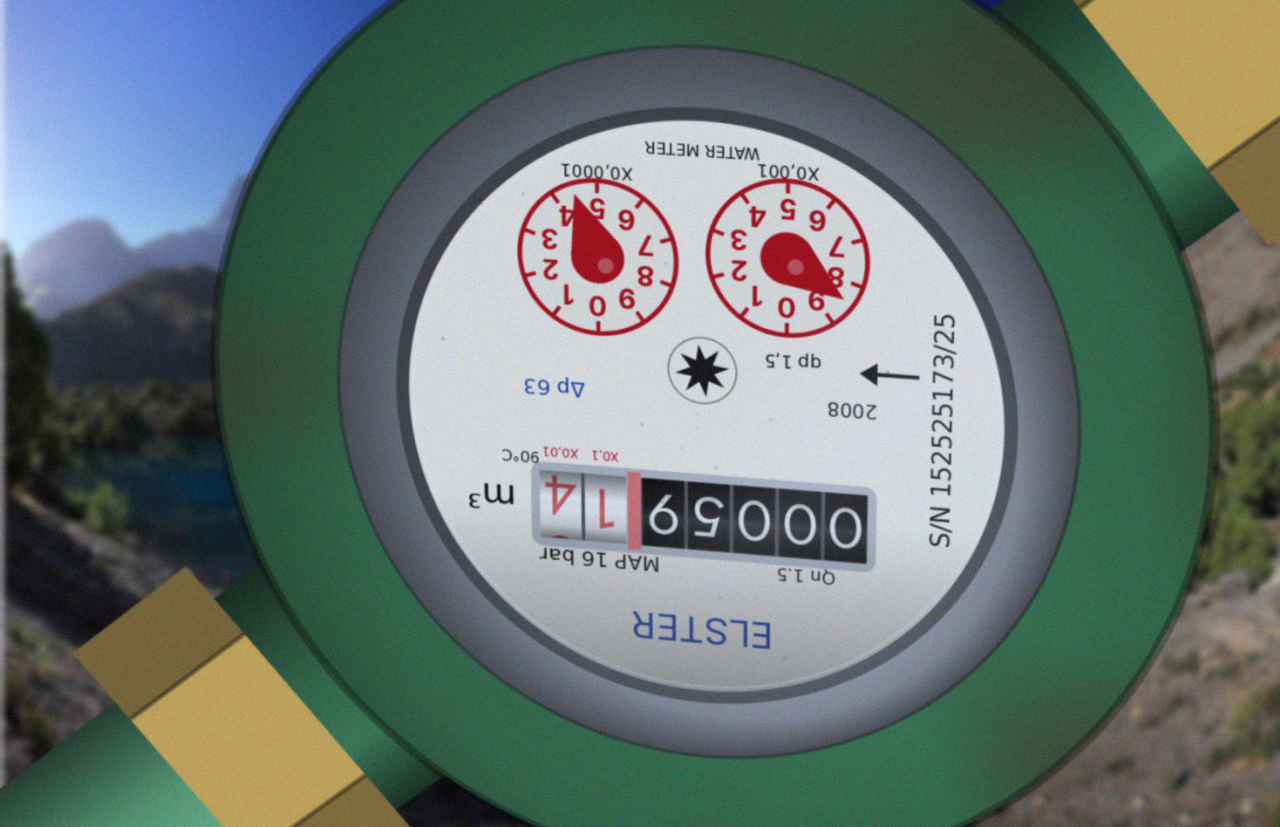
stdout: m³ 59.1384
